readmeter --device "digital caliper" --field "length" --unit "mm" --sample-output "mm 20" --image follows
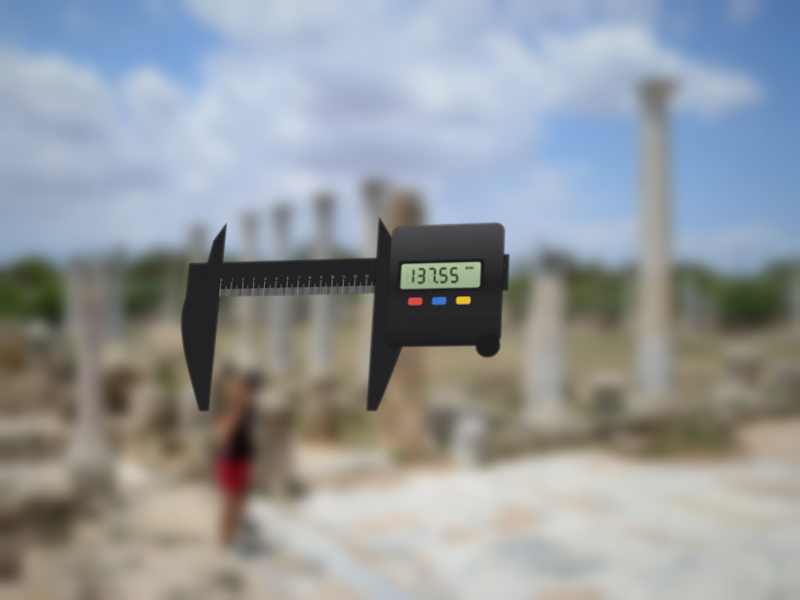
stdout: mm 137.55
